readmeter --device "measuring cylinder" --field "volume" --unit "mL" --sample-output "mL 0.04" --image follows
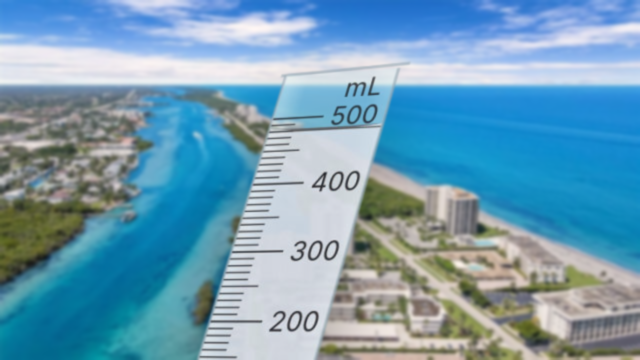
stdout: mL 480
